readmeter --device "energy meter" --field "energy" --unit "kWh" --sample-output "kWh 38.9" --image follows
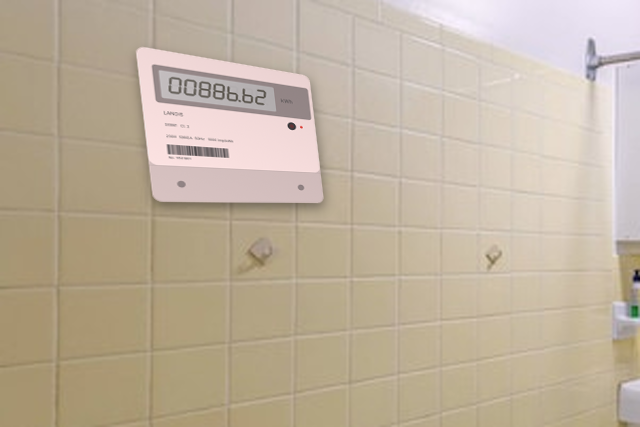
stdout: kWh 886.62
